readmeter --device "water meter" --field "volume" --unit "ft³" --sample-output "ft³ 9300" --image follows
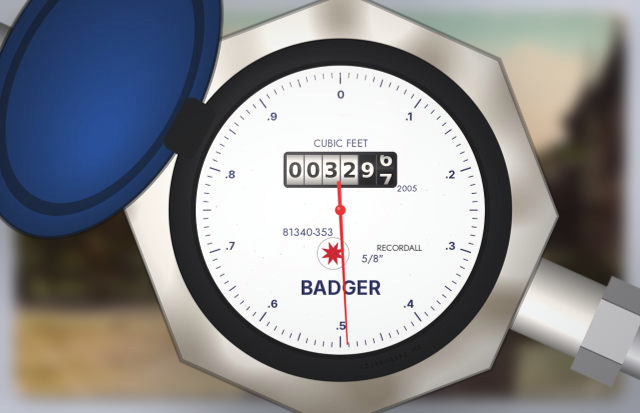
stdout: ft³ 3296.49
